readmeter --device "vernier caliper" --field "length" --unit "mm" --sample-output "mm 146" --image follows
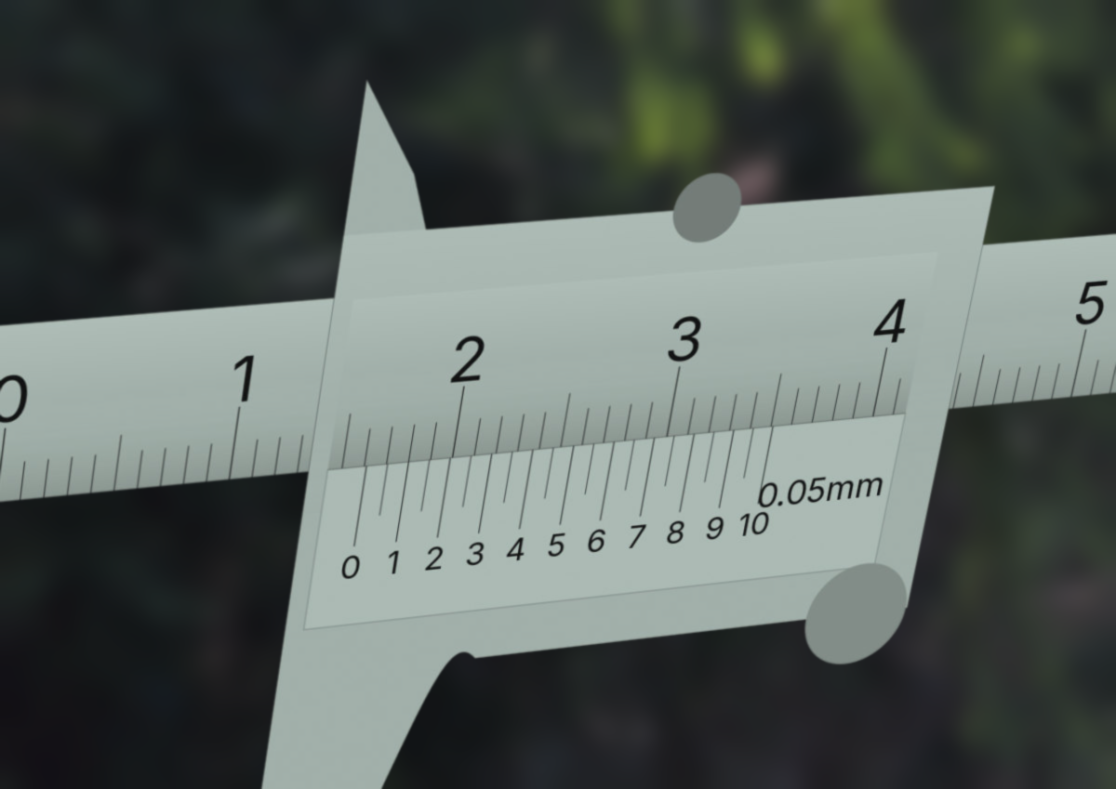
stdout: mm 16.1
